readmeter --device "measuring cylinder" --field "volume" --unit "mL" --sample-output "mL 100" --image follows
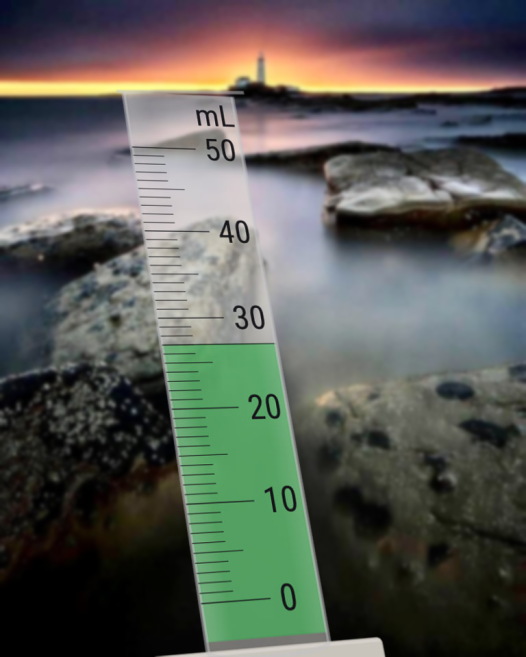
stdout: mL 27
